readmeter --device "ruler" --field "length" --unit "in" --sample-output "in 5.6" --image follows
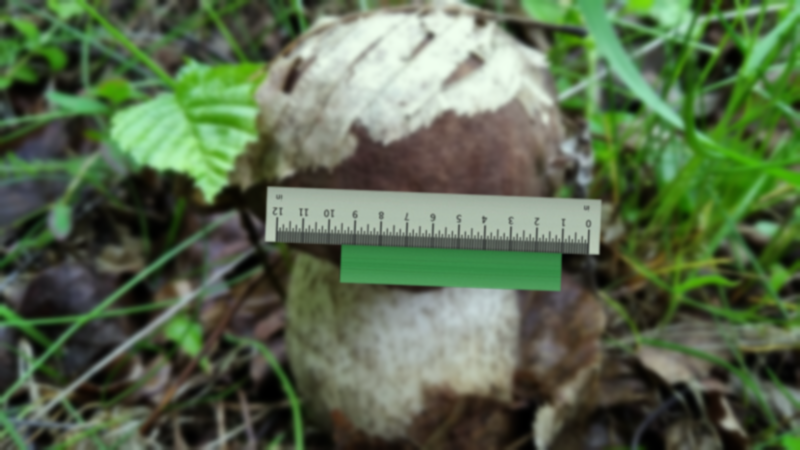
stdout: in 8.5
